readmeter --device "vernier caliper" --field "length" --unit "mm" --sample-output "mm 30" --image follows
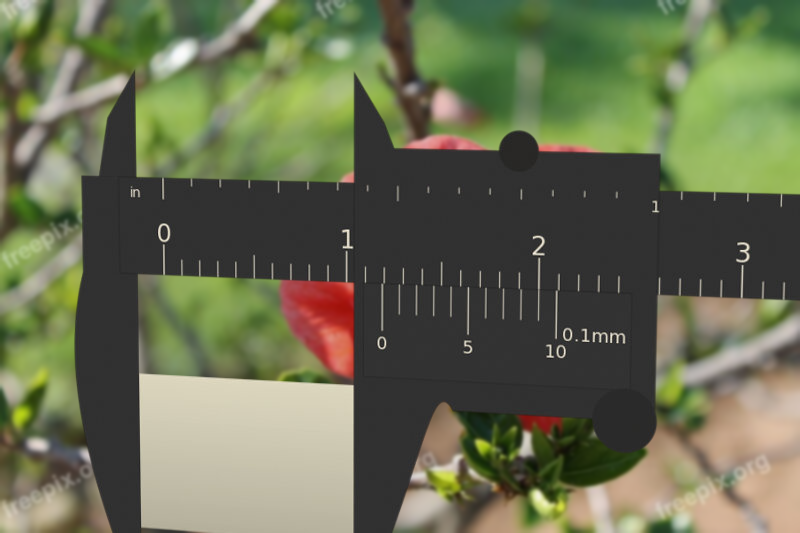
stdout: mm 11.9
